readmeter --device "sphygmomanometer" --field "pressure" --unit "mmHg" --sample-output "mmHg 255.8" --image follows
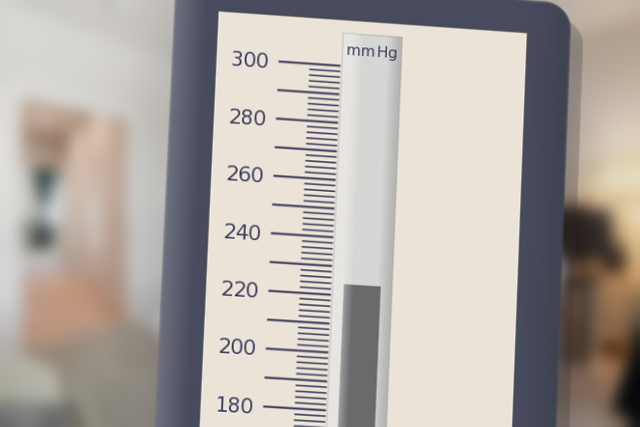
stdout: mmHg 224
